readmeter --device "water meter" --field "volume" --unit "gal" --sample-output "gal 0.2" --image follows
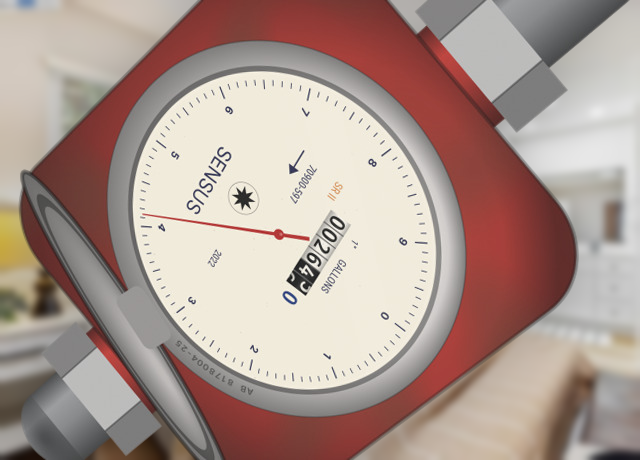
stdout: gal 26454.1
